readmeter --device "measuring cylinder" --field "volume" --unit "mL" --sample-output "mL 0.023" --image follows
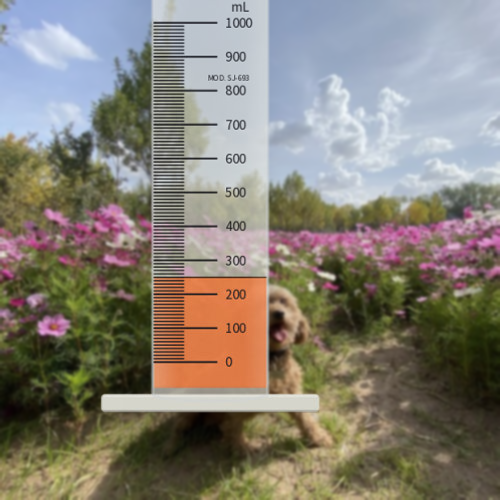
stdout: mL 250
